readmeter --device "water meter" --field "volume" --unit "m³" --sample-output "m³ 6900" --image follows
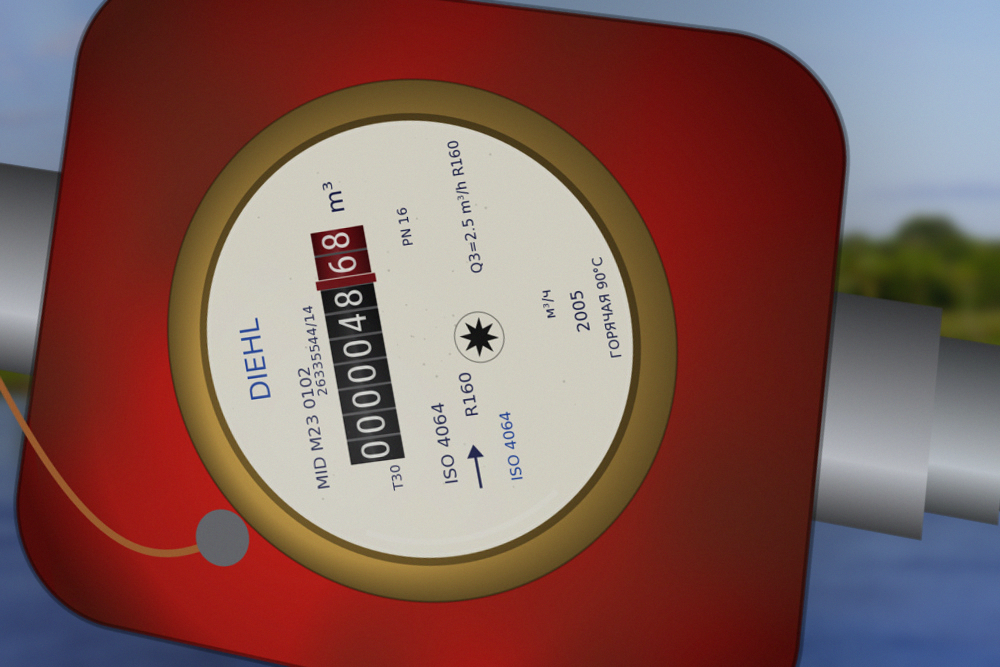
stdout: m³ 48.68
